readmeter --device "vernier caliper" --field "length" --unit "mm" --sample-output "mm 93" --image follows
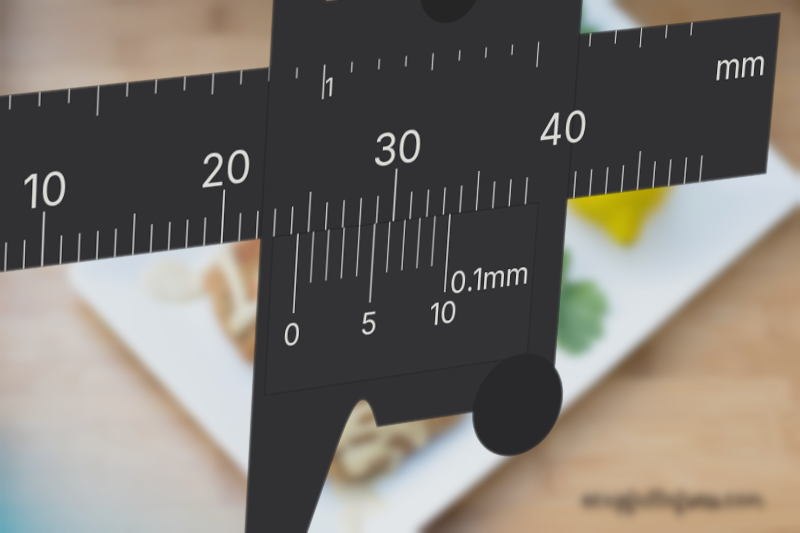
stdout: mm 24.4
